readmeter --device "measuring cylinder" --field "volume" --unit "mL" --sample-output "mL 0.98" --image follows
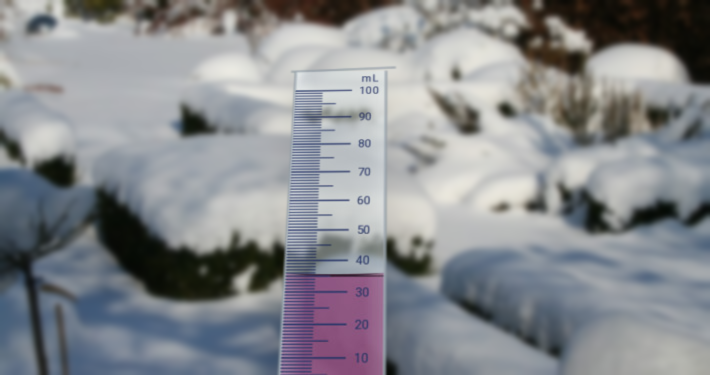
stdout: mL 35
